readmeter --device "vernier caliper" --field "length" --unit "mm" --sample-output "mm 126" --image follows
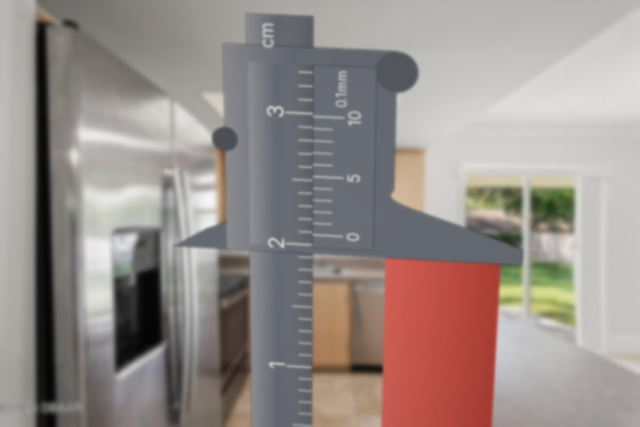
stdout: mm 20.8
